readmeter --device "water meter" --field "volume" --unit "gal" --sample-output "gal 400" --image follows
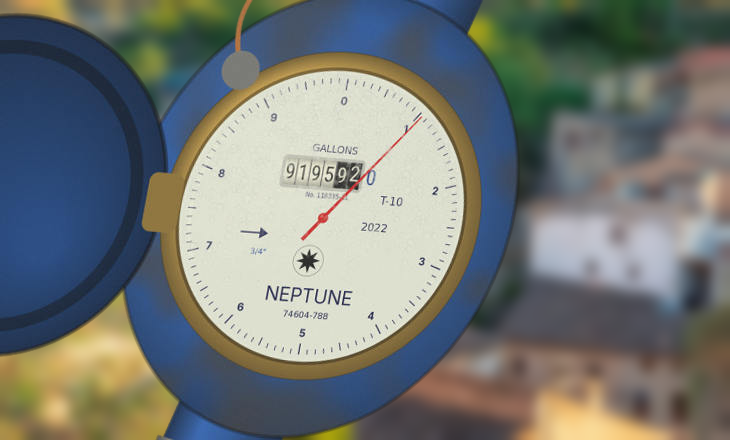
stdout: gal 9195921.0
